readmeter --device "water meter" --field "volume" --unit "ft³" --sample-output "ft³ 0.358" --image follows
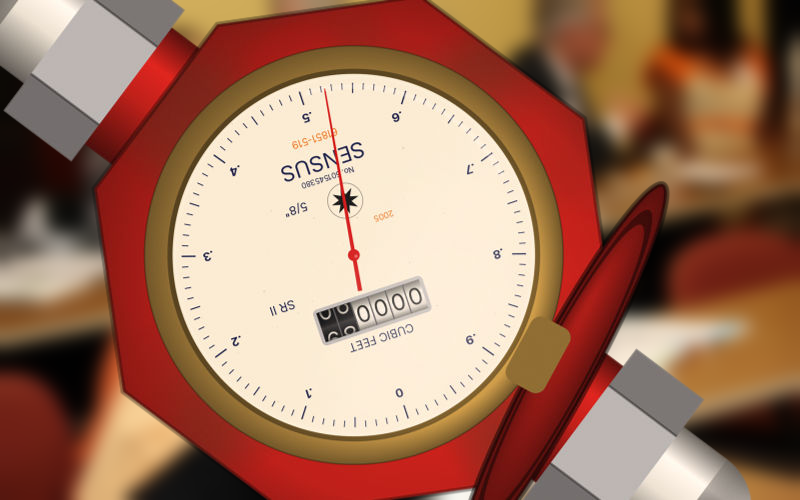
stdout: ft³ 89.52
